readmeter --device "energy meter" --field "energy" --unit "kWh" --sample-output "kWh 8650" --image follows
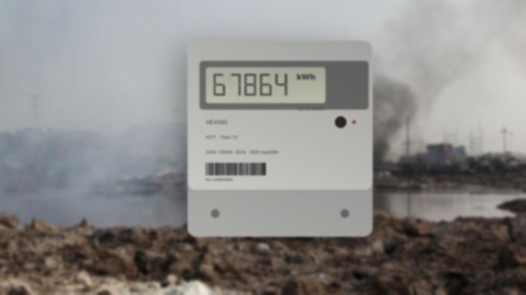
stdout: kWh 67864
